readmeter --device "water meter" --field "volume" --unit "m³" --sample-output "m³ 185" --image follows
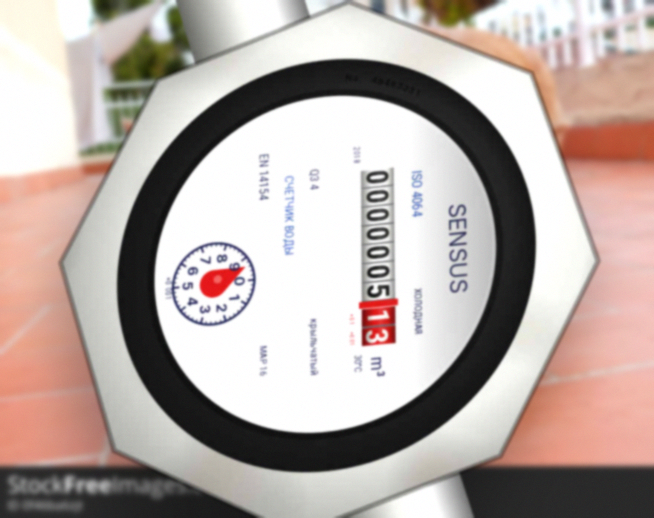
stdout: m³ 5.129
